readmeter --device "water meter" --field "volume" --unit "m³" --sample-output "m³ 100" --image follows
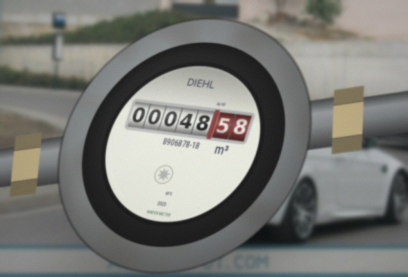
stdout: m³ 48.58
